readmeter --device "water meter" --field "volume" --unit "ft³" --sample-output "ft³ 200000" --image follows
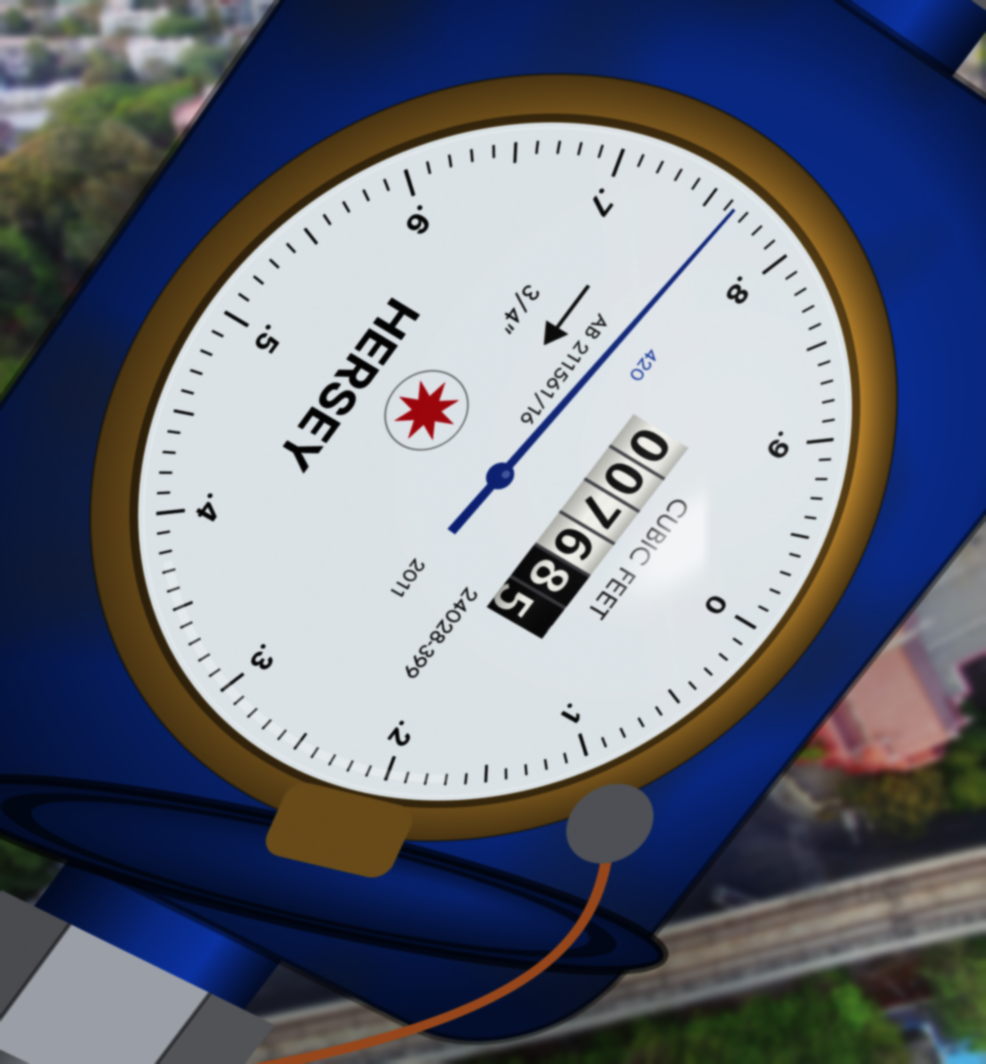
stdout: ft³ 7684.76
